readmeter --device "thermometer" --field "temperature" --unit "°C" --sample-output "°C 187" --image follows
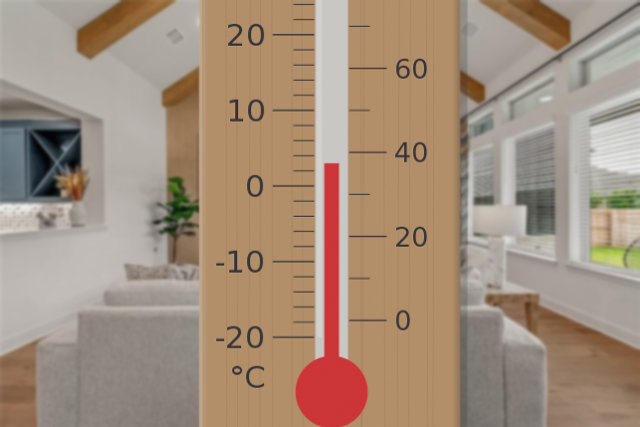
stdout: °C 3
